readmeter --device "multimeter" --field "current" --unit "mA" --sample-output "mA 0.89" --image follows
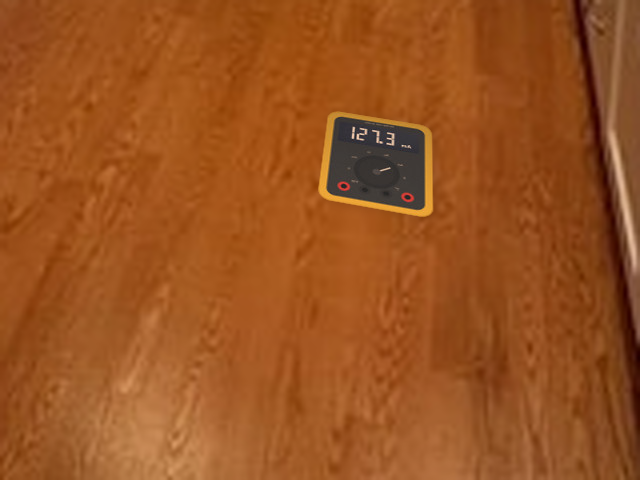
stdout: mA 127.3
